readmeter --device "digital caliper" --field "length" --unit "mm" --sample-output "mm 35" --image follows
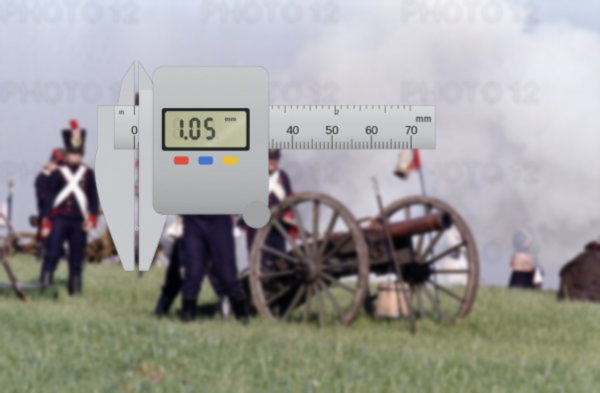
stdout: mm 1.05
